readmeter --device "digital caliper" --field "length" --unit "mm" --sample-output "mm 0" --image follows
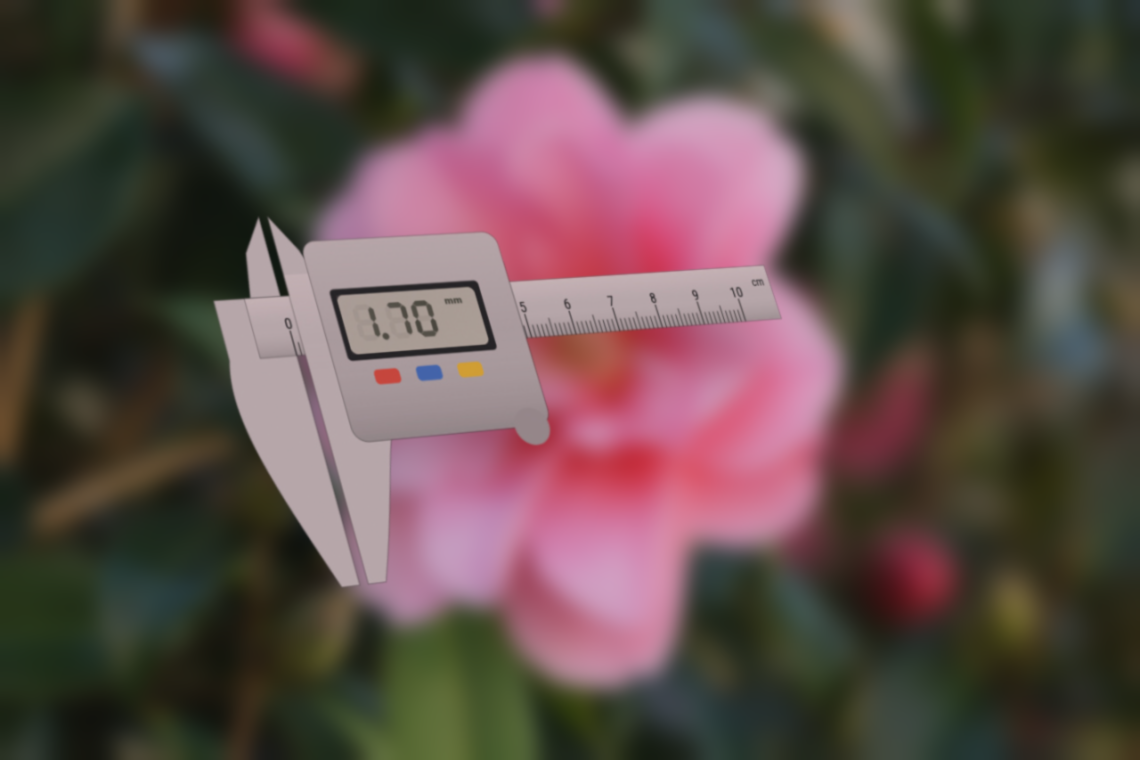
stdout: mm 1.70
